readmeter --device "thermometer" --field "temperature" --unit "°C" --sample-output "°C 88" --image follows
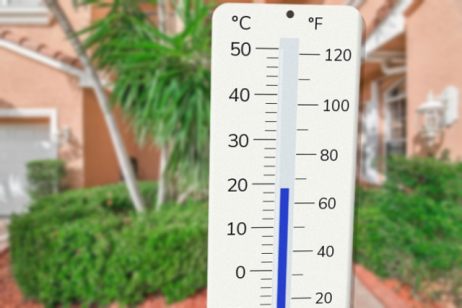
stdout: °C 19
